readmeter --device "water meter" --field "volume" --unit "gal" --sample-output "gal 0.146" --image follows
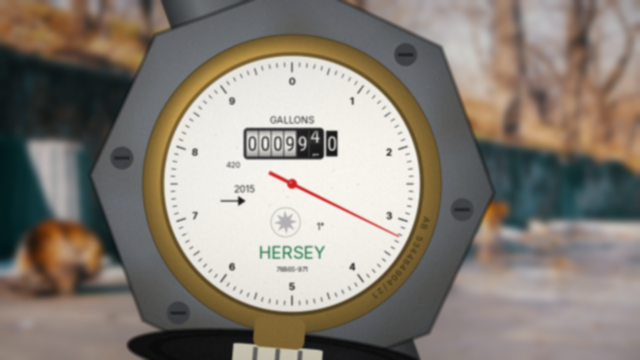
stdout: gal 9943.2
